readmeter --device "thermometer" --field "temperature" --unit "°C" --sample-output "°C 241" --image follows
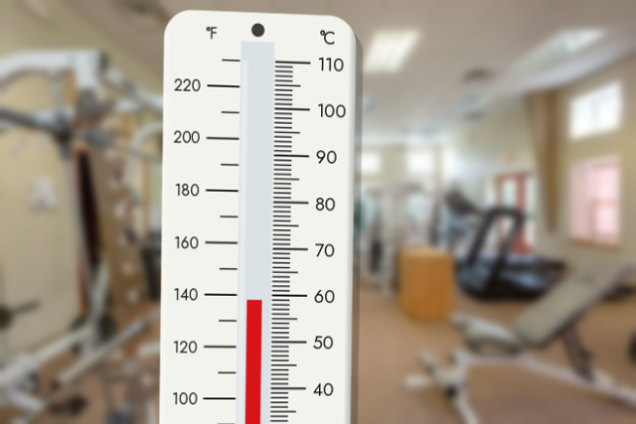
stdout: °C 59
